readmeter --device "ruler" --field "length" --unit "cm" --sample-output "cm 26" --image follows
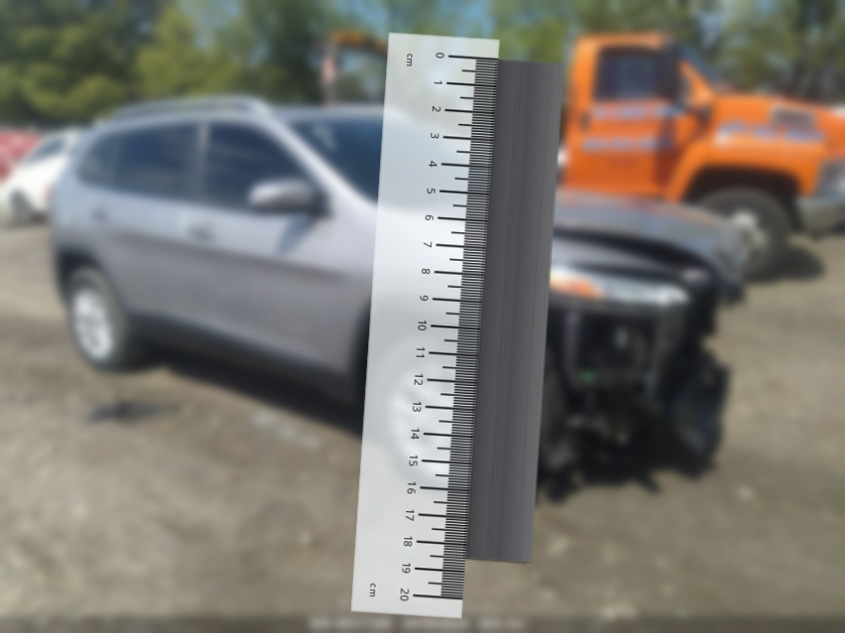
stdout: cm 18.5
